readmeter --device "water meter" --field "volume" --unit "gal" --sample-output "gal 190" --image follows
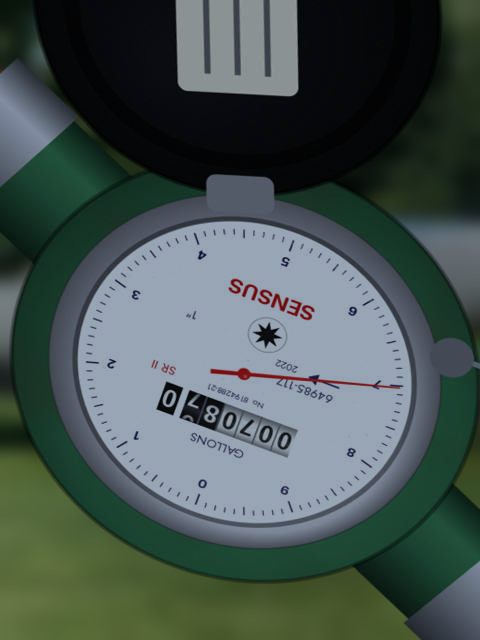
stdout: gal 70867.0
